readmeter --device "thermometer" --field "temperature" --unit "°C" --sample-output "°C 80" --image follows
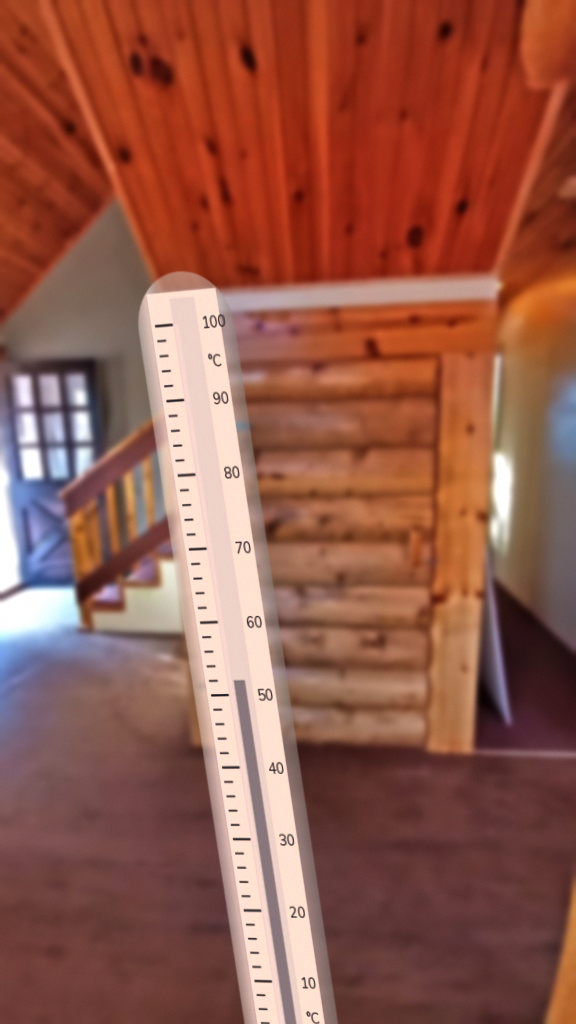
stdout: °C 52
